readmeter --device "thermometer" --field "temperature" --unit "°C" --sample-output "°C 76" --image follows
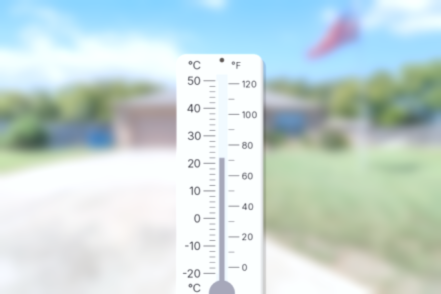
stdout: °C 22
